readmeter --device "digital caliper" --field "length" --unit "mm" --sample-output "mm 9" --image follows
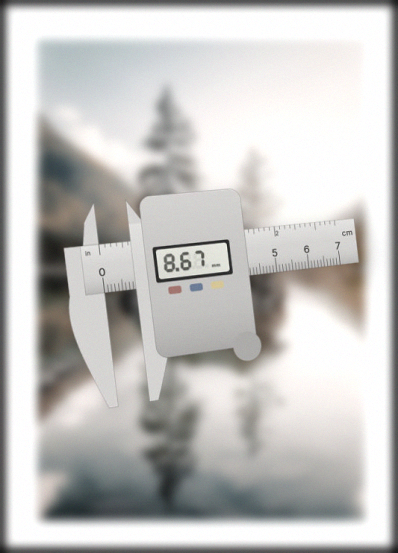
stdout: mm 8.67
